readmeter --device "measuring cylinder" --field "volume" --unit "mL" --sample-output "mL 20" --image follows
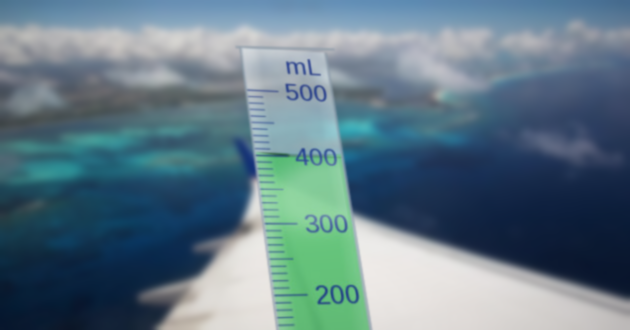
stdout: mL 400
